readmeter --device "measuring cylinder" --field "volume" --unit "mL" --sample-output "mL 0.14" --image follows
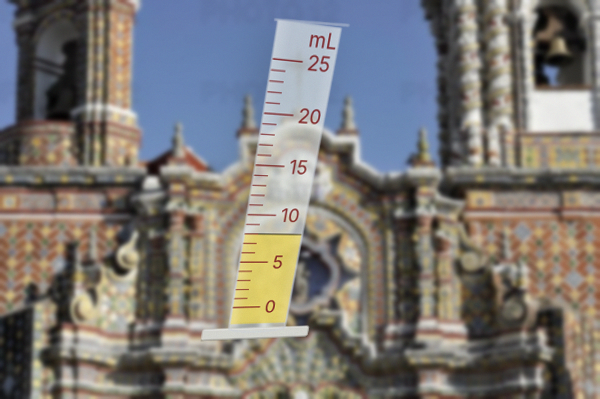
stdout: mL 8
